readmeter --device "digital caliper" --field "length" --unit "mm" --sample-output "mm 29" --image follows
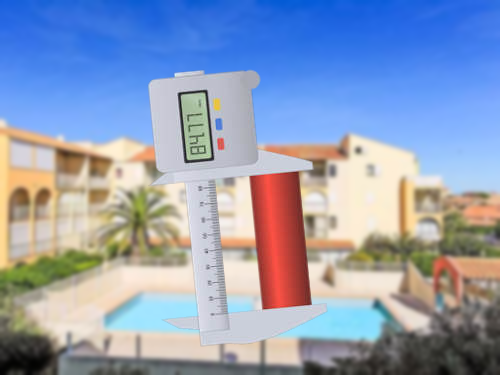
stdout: mm 84.77
